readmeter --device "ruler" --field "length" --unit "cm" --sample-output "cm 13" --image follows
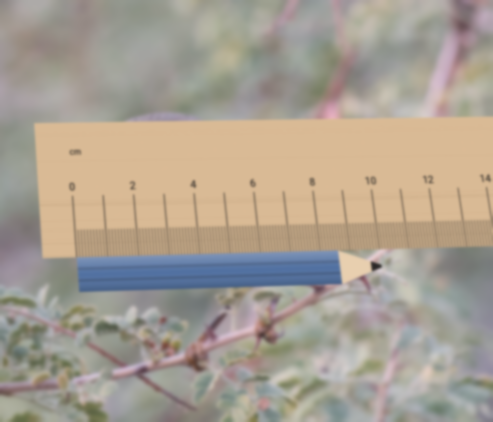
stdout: cm 10
